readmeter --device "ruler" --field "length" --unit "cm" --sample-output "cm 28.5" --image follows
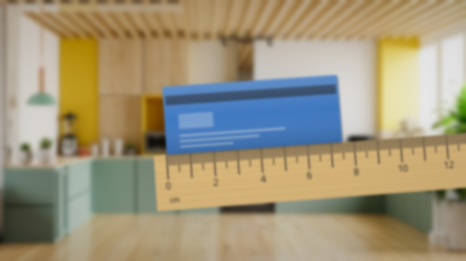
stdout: cm 7.5
